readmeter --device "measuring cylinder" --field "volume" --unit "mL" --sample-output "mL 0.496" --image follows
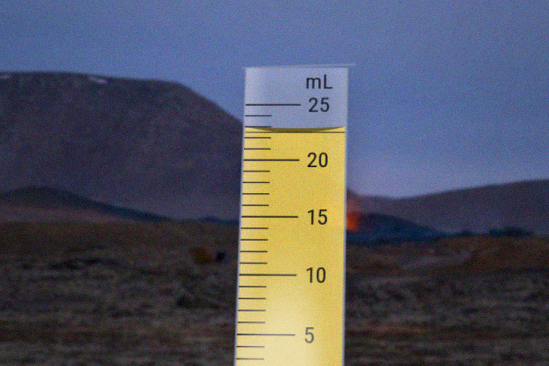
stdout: mL 22.5
